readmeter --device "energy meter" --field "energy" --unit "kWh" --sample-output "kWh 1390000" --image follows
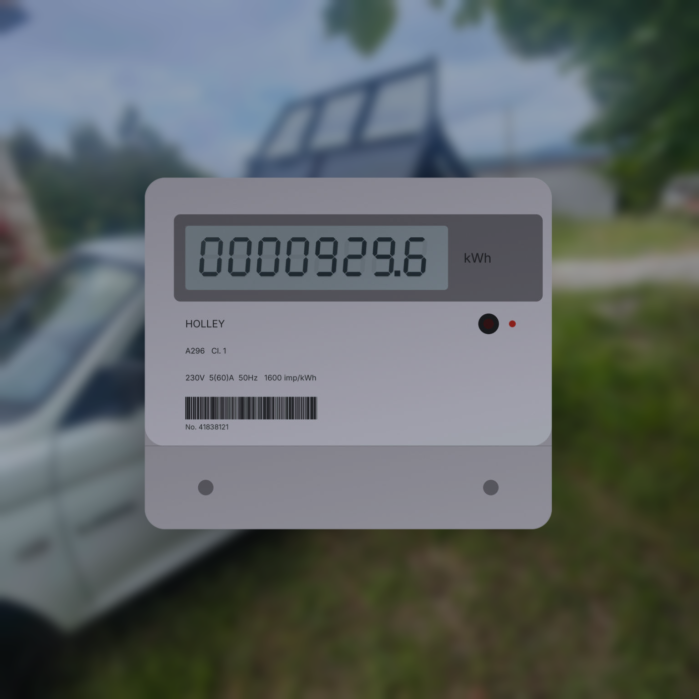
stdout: kWh 929.6
